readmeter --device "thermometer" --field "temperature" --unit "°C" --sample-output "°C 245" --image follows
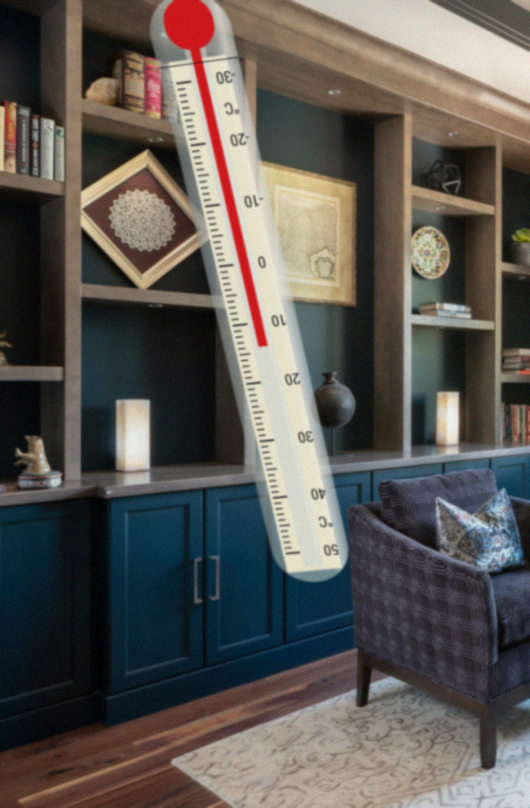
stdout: °C 14
